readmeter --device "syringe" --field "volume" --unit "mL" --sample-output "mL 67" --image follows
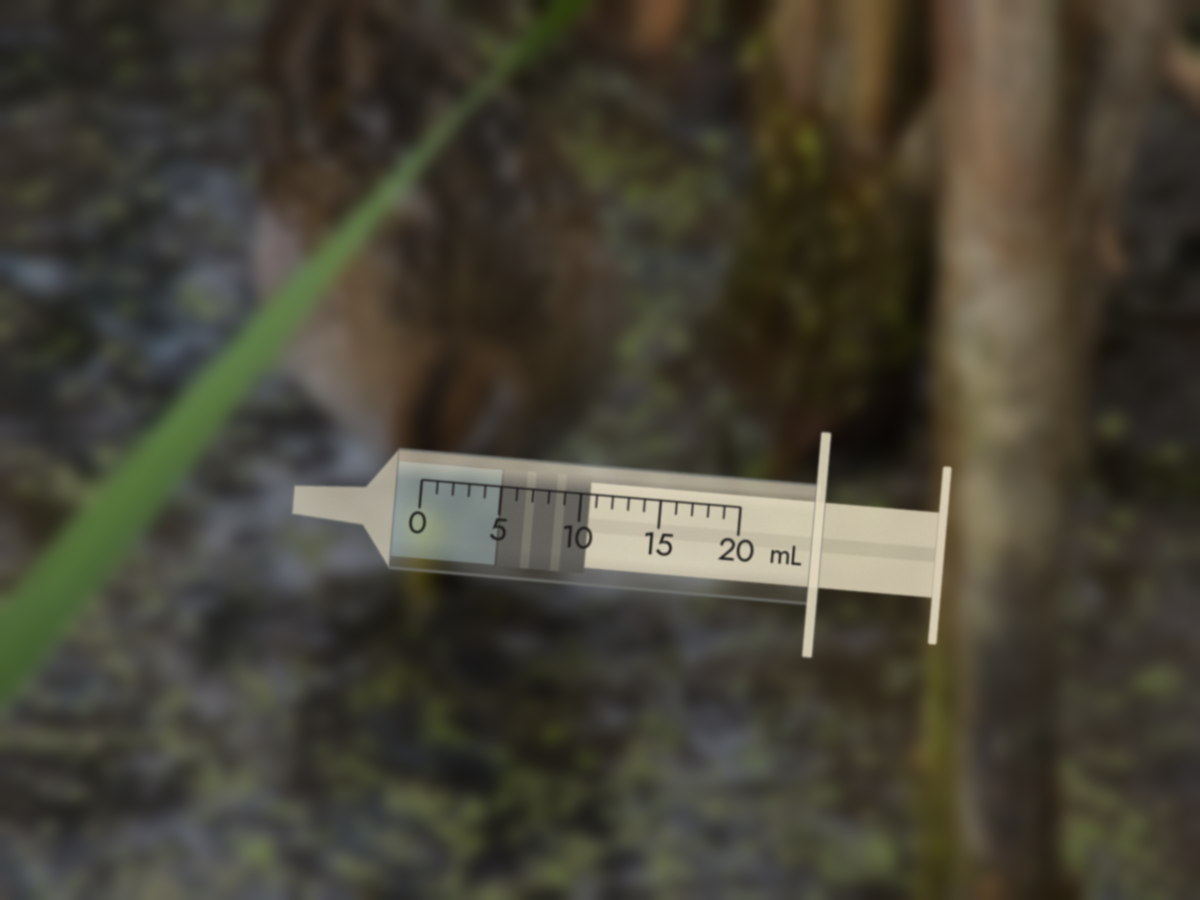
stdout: mL 5
